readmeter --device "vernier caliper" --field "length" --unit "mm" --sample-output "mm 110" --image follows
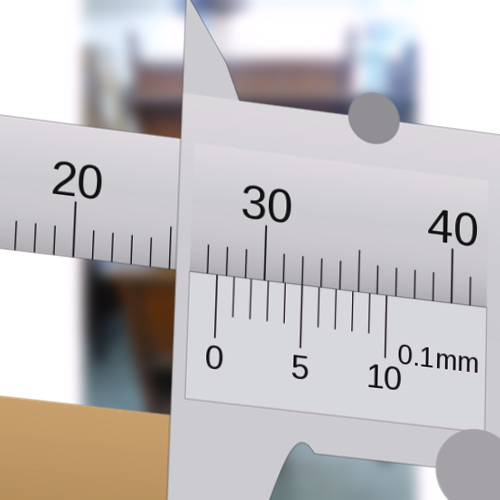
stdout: mm 27.5
